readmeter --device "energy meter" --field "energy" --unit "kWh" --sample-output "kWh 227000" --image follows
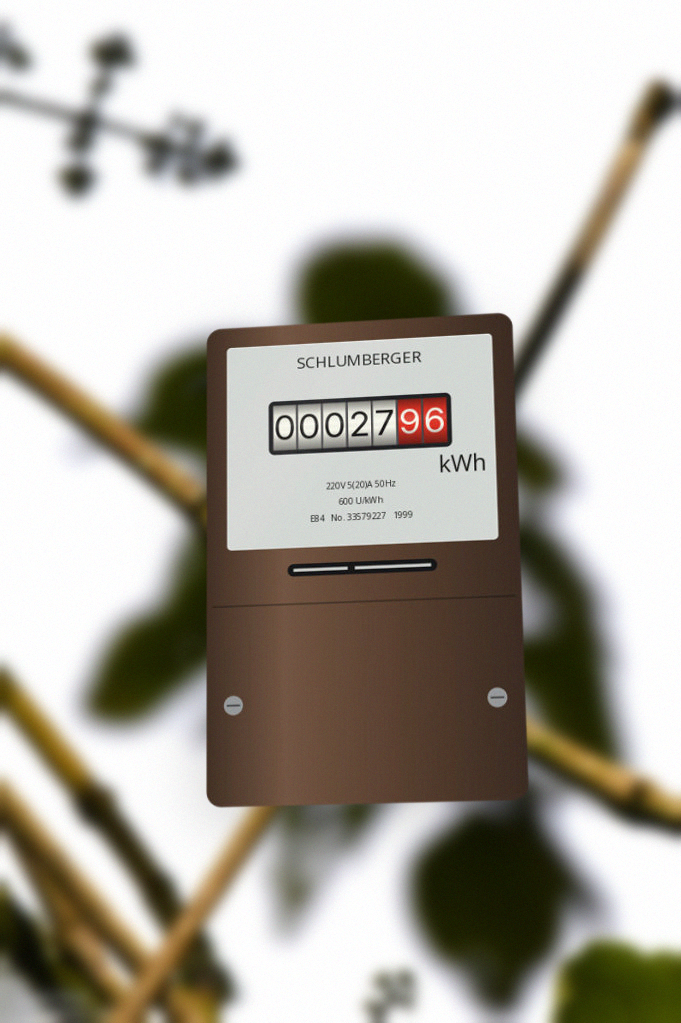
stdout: kWh 27.96
